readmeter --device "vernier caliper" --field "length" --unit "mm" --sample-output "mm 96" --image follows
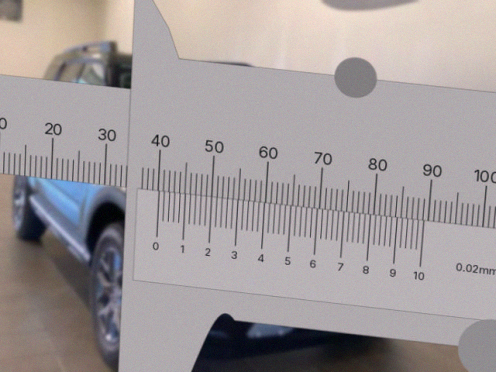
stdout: mm 40.2
